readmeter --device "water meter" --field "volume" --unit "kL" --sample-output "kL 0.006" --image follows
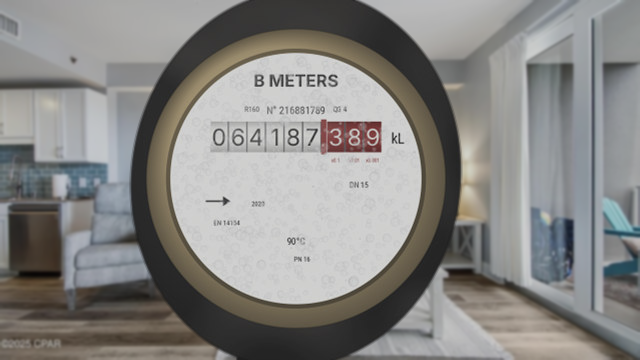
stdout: kL 64187.389
